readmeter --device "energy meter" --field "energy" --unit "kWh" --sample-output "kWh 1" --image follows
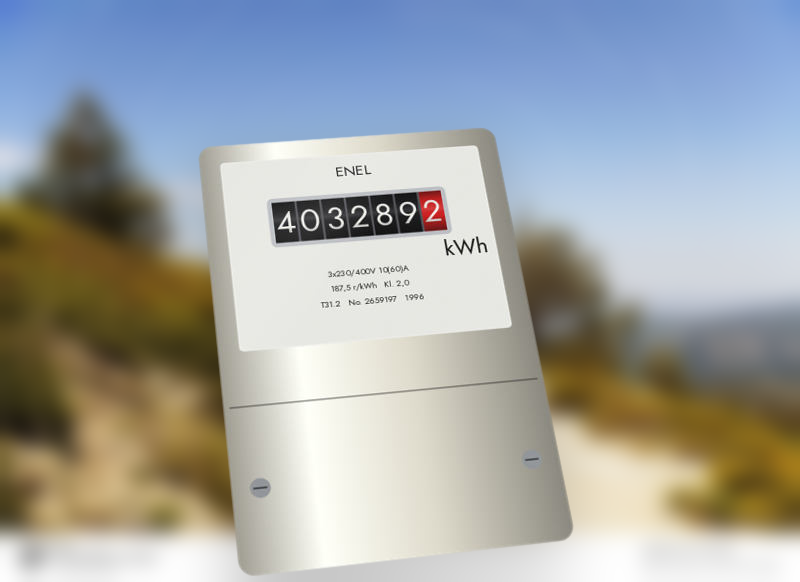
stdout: kWh 403289.2
